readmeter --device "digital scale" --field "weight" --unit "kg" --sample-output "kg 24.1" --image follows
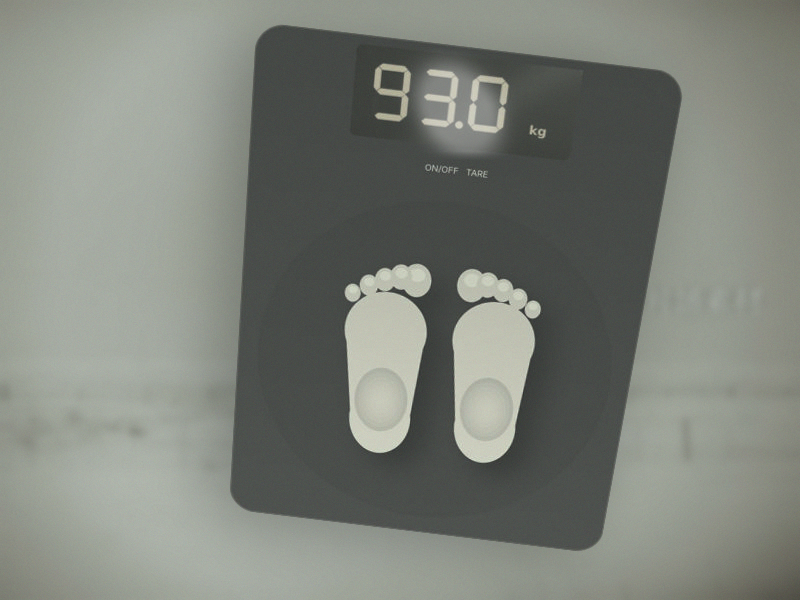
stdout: kg 93.0
